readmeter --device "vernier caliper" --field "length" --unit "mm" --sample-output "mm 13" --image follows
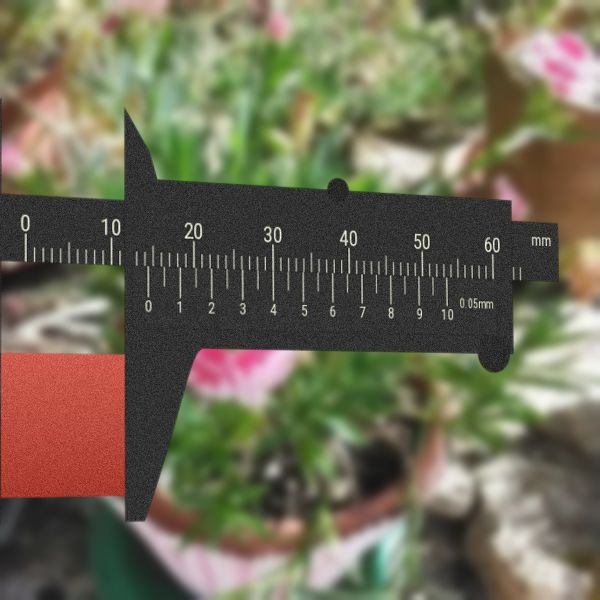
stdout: mm 14.4
